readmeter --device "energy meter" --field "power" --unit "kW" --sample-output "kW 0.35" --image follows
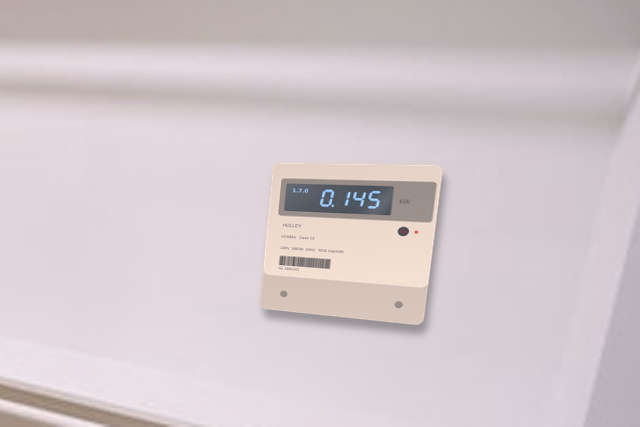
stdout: kW 0.145
